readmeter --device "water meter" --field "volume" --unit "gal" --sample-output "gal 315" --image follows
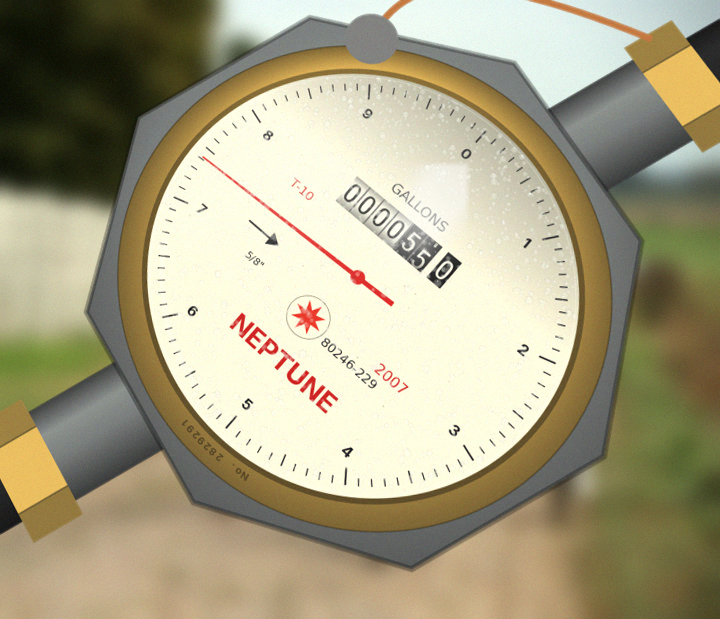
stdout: gal 547.4
